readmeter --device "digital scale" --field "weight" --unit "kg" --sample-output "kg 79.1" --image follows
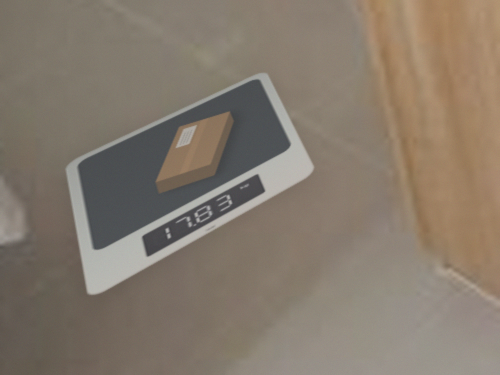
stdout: kg 17.83
